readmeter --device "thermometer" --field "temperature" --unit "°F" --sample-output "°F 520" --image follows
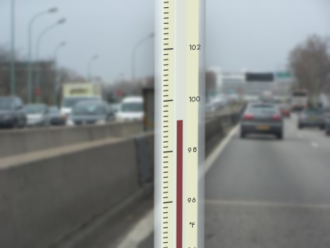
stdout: °F 99.2
